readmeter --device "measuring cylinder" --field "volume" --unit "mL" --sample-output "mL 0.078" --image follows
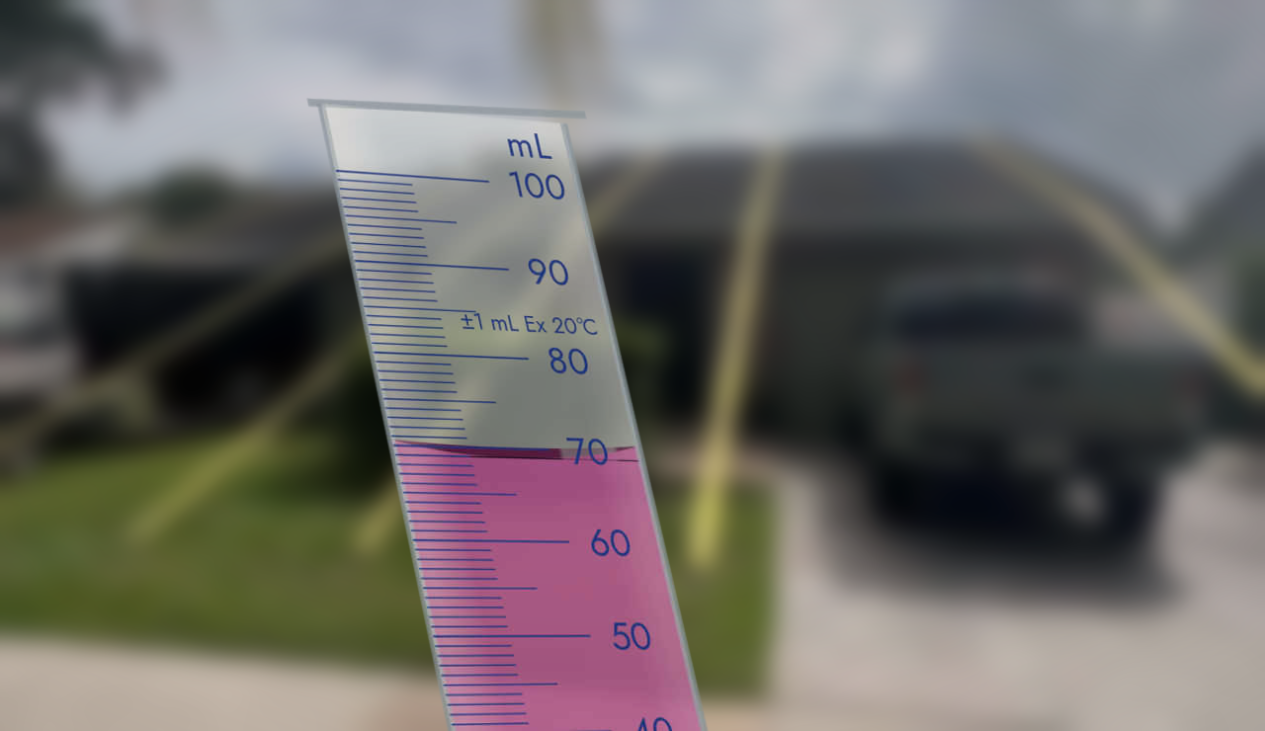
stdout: mL 69
